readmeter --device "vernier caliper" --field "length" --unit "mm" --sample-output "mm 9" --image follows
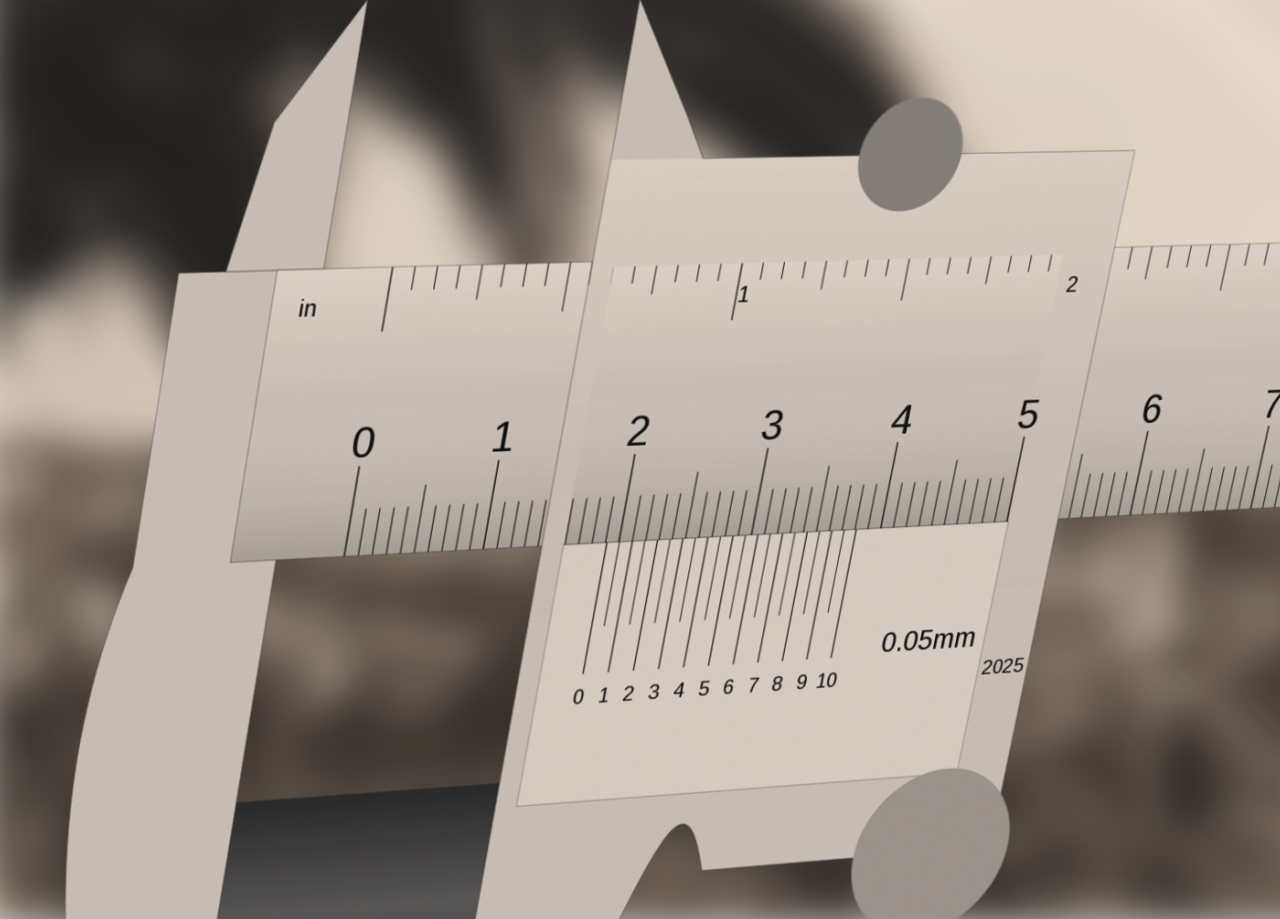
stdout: mm 19.1
